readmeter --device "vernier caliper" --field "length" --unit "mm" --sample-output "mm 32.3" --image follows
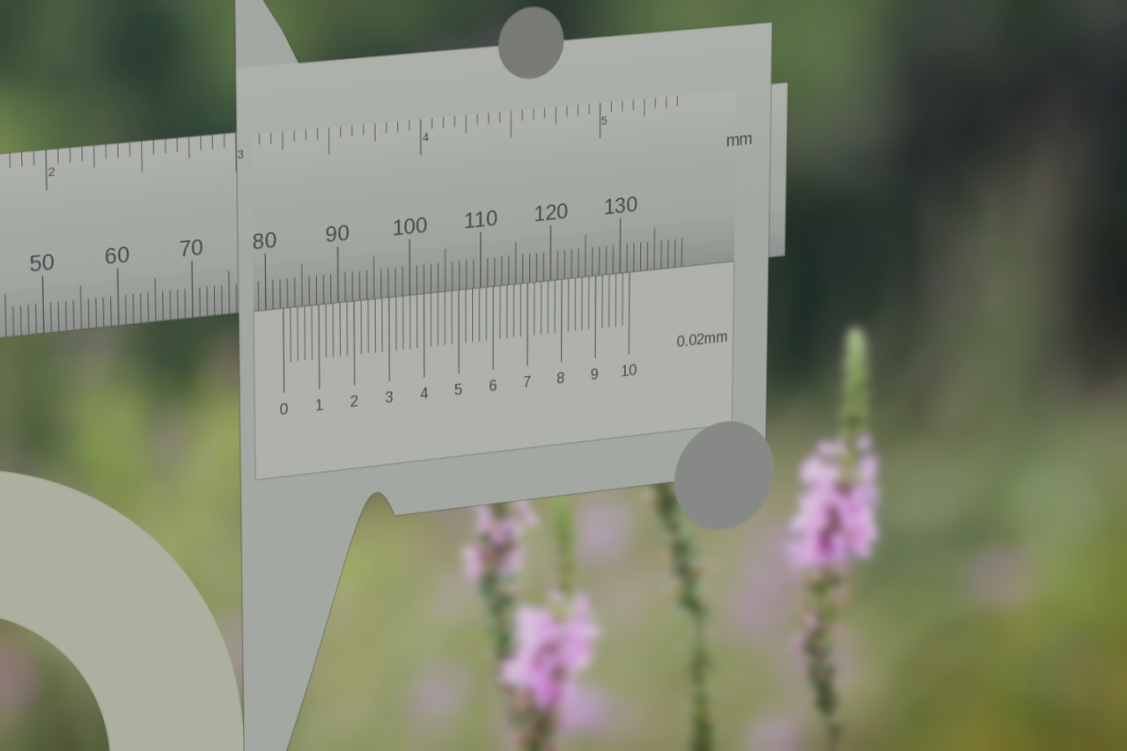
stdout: mm 82.4
